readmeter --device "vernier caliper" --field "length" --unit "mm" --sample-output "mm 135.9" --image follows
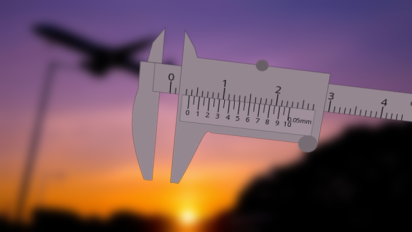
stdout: mm 3.6
